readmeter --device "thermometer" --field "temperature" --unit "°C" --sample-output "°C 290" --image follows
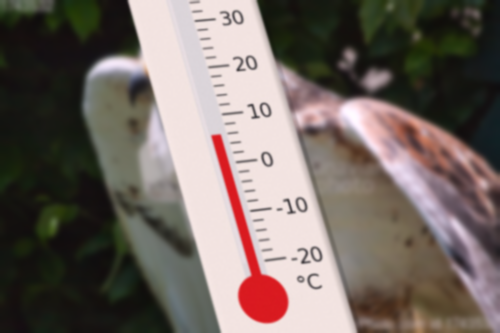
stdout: °C 6
